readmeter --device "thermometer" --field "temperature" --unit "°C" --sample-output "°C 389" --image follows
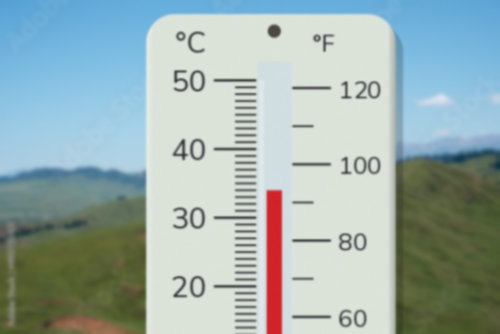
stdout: °C 34
